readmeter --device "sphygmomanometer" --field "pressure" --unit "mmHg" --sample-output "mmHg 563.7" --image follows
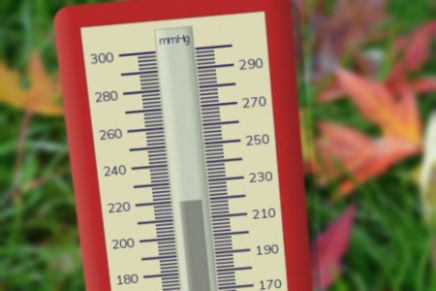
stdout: mmHg 220
